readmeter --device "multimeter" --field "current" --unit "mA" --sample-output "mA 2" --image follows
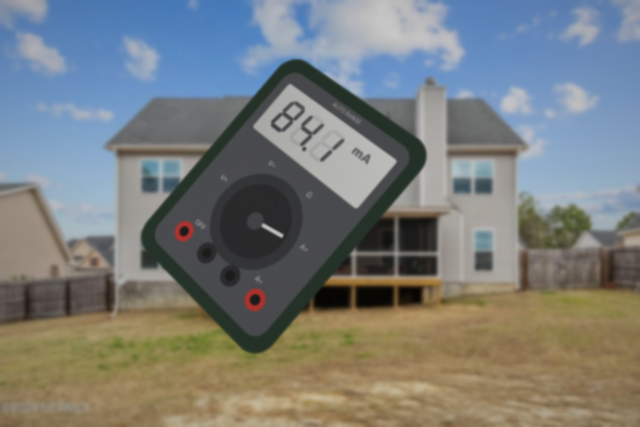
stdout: mA 84.1
